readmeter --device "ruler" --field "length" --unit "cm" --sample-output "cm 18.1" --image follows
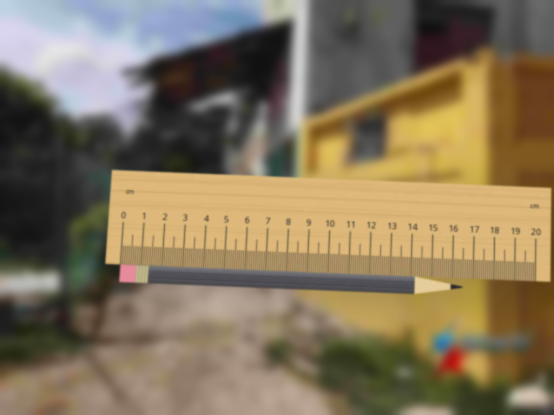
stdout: cm 16.5
